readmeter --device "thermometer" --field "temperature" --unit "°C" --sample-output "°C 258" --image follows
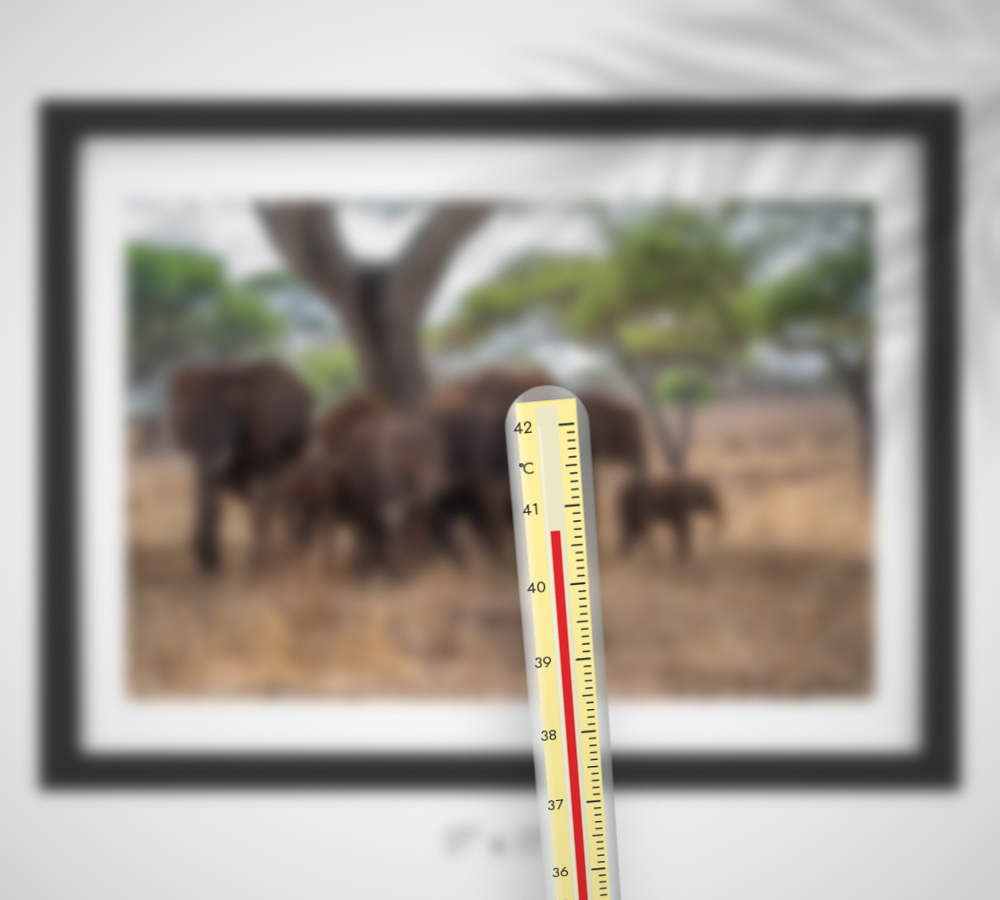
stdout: °C 40.7
